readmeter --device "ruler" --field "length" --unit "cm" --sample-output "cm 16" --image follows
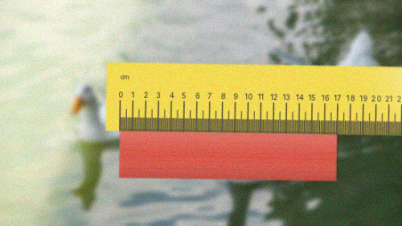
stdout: cm 17
